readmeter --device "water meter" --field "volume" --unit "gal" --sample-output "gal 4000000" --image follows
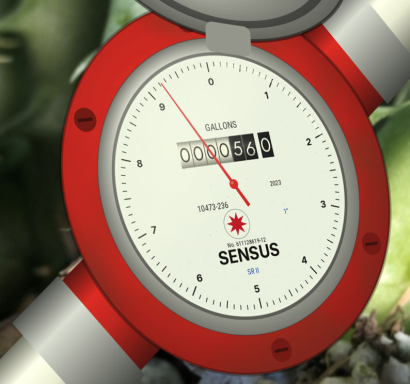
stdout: gal 559.2
